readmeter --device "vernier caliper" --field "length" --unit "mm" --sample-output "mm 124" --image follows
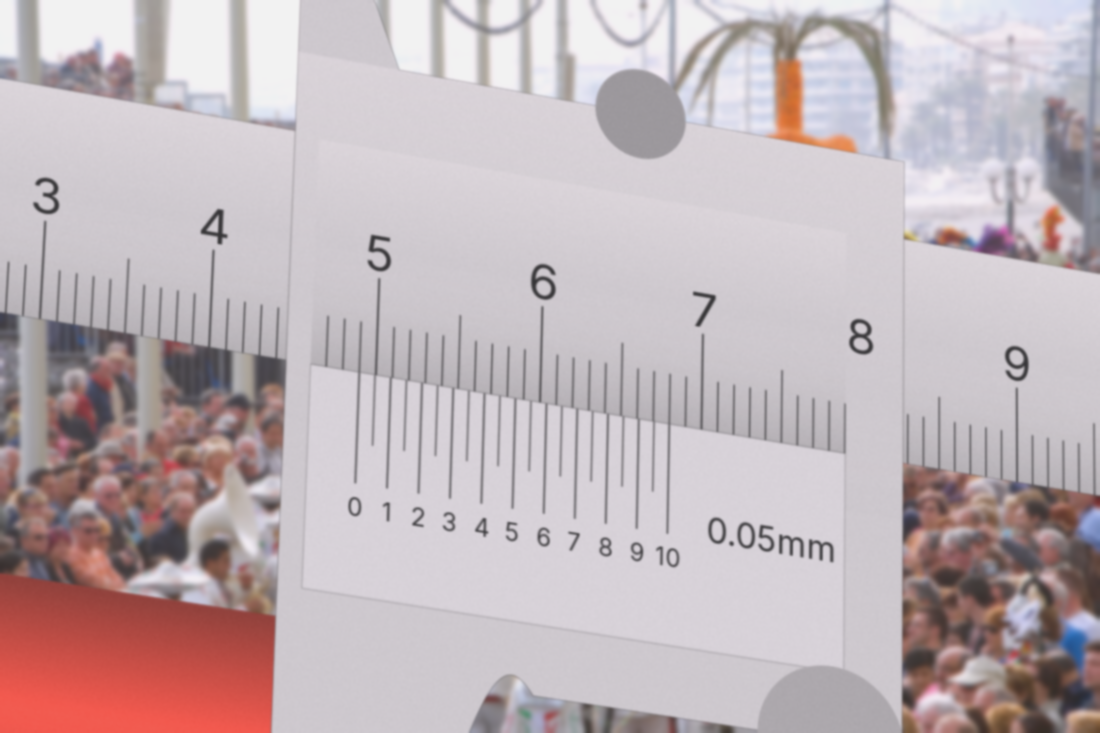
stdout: mm 49.0
